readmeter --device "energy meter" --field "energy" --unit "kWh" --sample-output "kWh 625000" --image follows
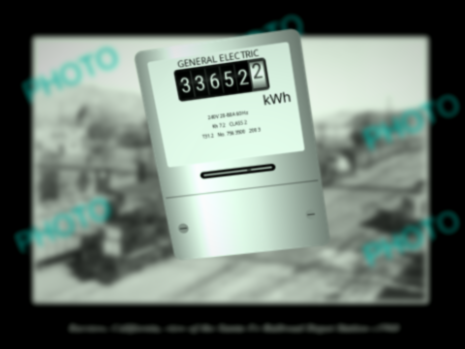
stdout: kWh 33652.2
